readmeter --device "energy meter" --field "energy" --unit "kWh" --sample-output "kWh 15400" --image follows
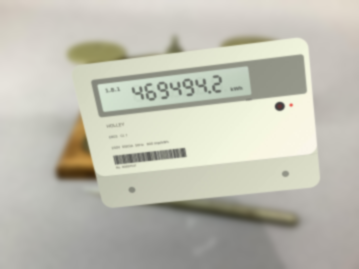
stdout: kWh 469494.2
